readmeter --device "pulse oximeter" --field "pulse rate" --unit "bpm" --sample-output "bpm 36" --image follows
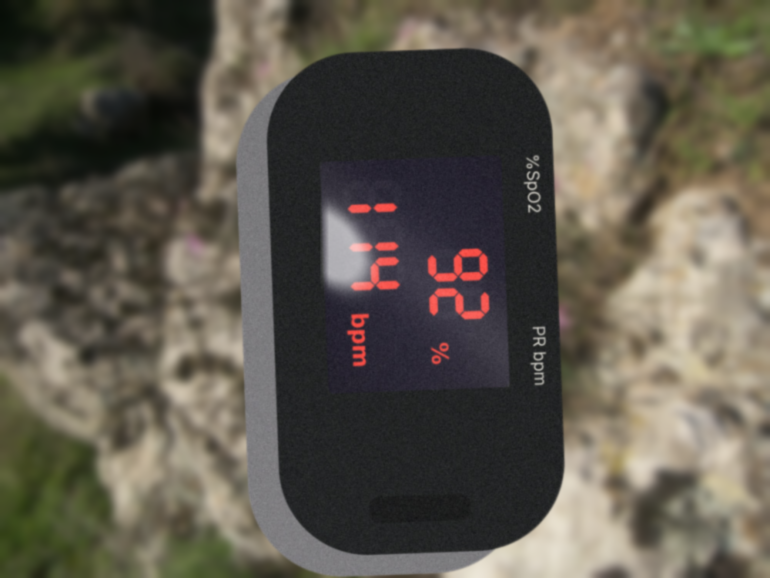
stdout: bpm 114
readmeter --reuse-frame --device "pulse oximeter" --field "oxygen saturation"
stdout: % 92
